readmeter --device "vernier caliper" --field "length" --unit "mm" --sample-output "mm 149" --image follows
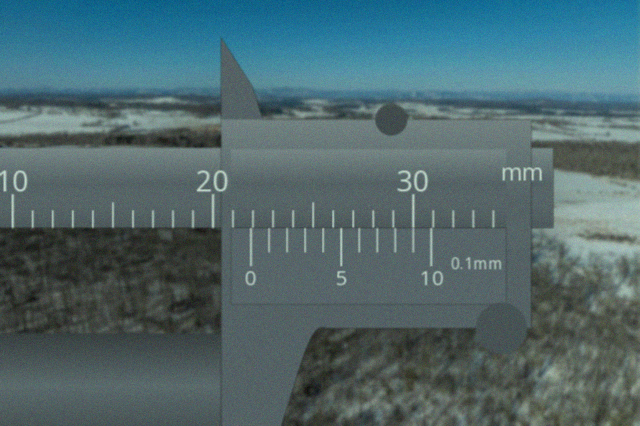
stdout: mm 21.9
